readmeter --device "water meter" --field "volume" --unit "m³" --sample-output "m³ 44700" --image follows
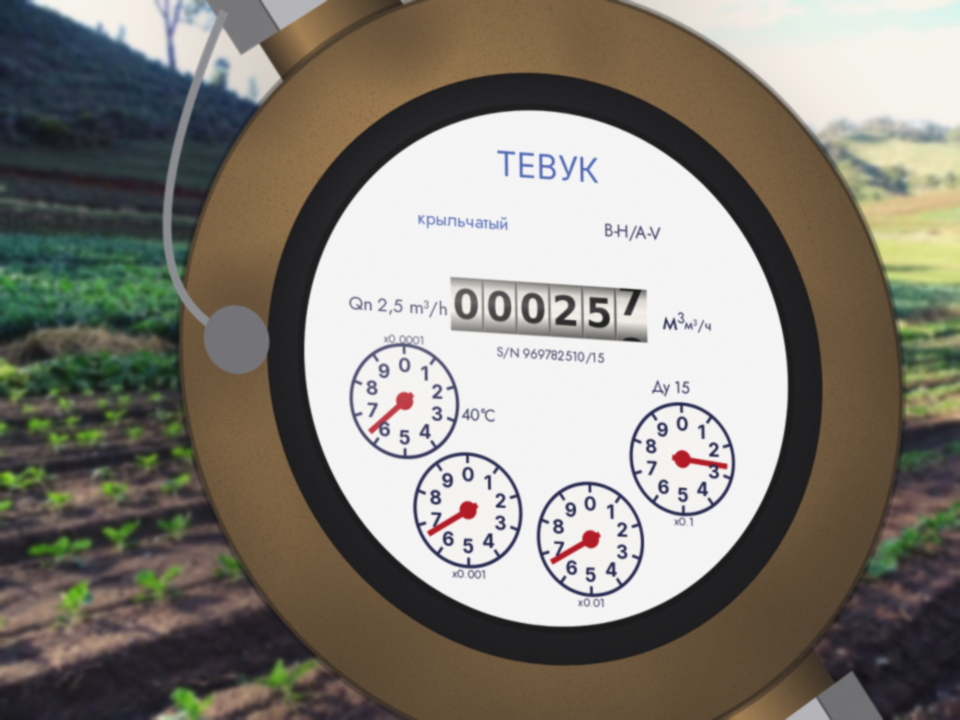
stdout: m³ 257.2666
